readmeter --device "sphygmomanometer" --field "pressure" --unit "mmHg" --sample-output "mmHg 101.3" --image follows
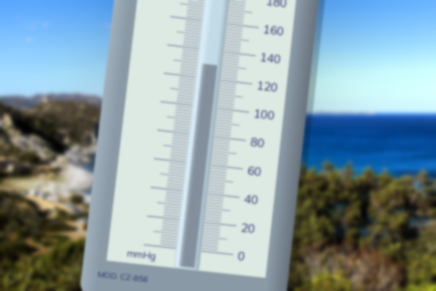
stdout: mmHg 130
